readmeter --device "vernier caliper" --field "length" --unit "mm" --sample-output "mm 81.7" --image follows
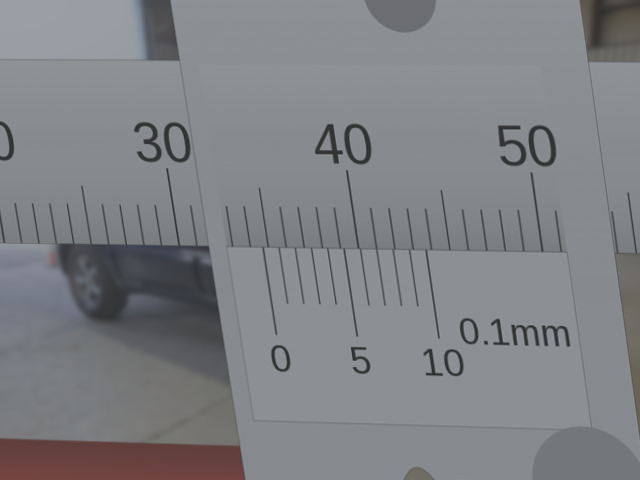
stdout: mm 34.7
